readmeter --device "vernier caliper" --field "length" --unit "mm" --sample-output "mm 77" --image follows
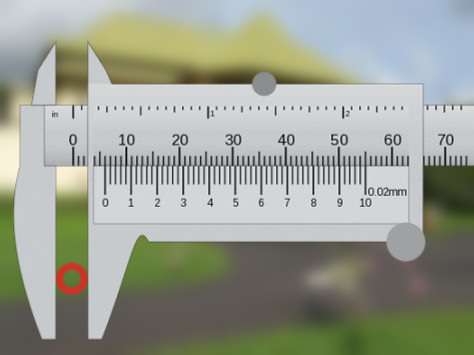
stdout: mm 6.0
